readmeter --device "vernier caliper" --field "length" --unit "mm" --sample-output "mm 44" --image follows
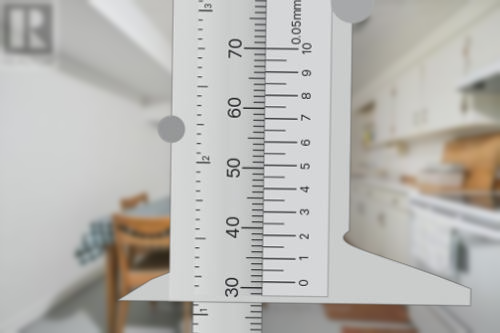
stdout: mm 31.0
